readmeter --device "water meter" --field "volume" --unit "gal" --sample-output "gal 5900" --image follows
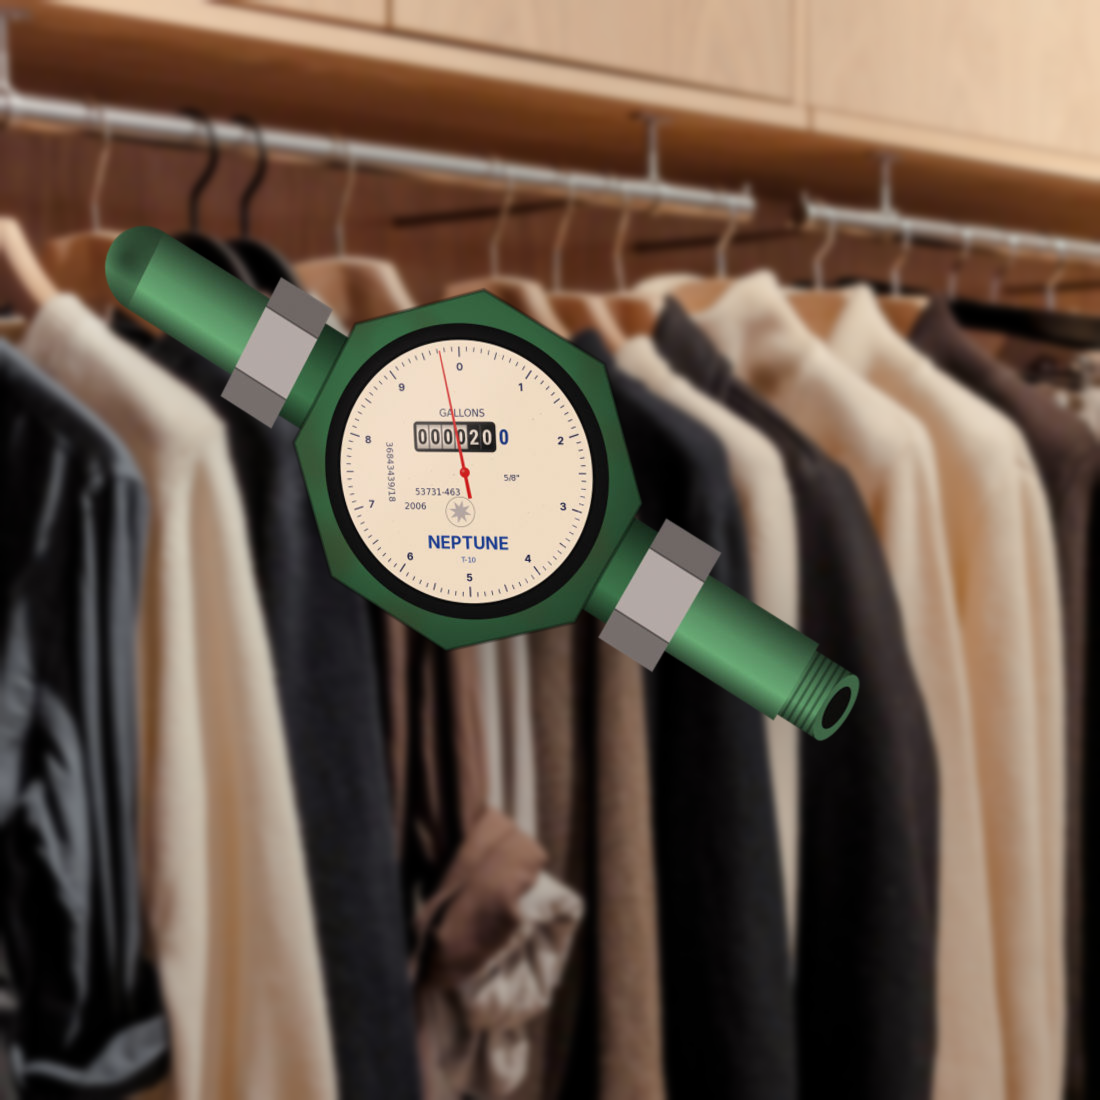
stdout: gal 199.7
